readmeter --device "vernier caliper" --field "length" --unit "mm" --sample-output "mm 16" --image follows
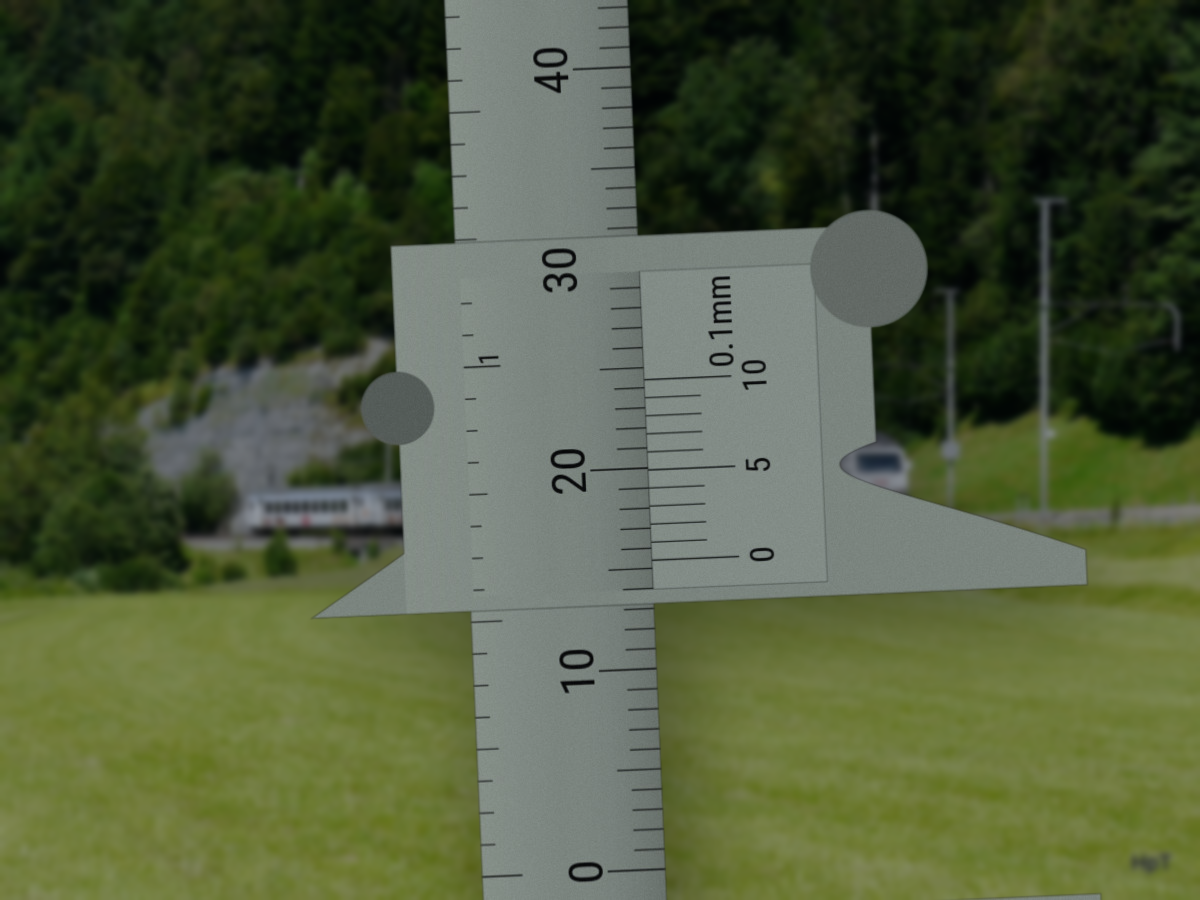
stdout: mm 15.4
